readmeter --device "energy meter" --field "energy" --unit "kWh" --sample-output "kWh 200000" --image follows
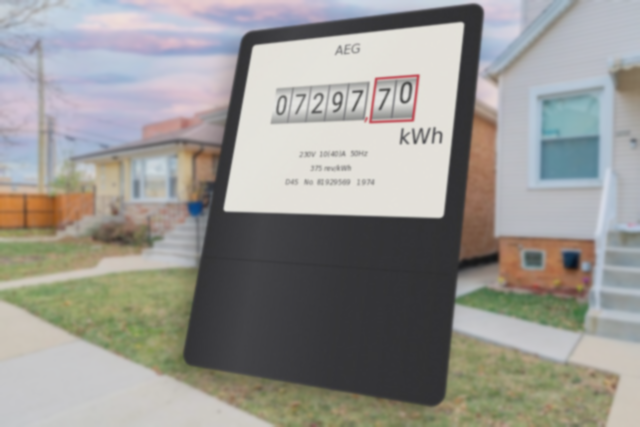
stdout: kWh 7297.70
